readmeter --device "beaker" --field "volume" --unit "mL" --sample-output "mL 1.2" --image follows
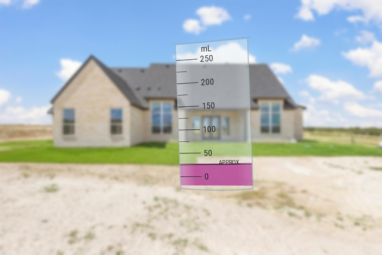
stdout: mL 25
